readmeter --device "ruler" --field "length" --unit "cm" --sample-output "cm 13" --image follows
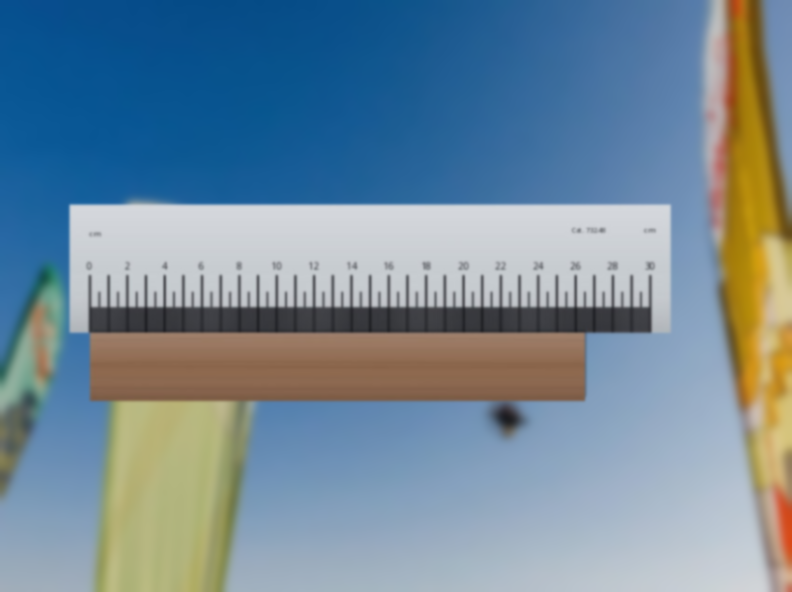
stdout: cm 26.5
